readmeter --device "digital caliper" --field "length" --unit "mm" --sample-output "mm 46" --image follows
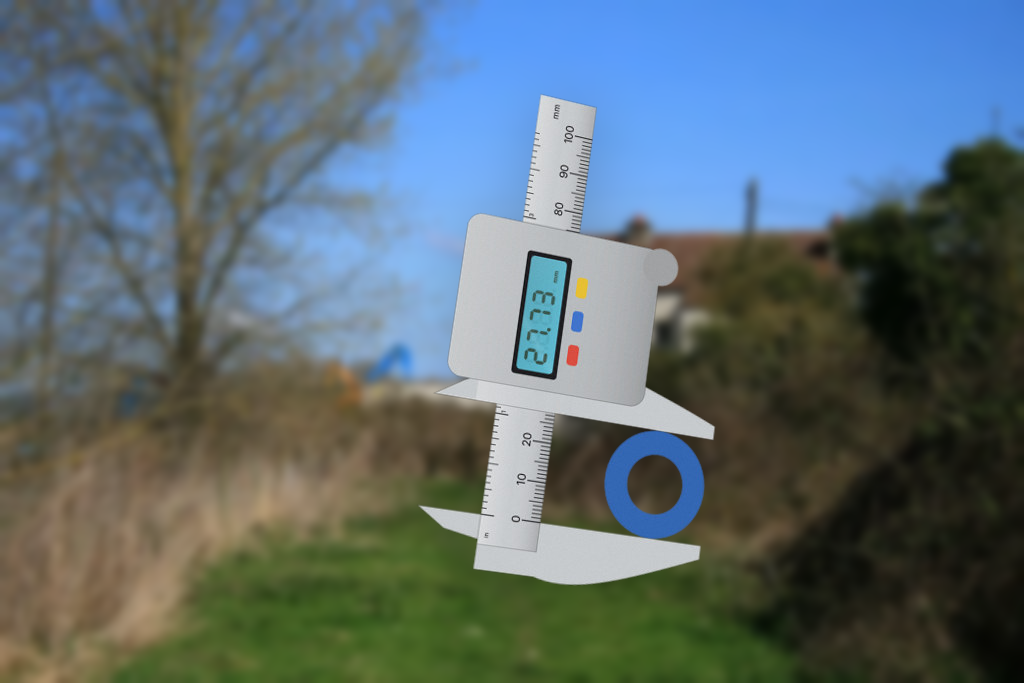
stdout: mm 27.73
